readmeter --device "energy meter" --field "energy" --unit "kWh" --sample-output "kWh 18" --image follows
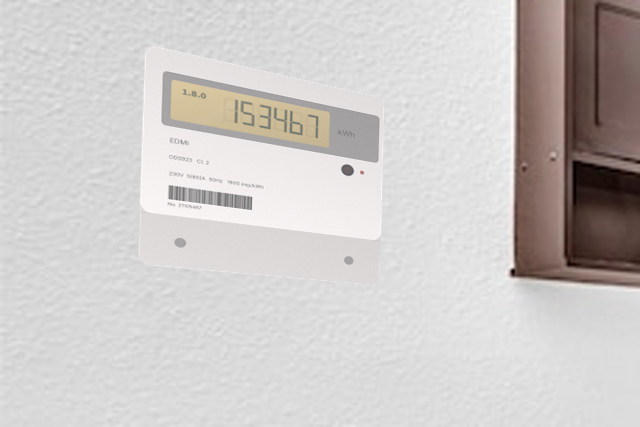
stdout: kWh 153467
